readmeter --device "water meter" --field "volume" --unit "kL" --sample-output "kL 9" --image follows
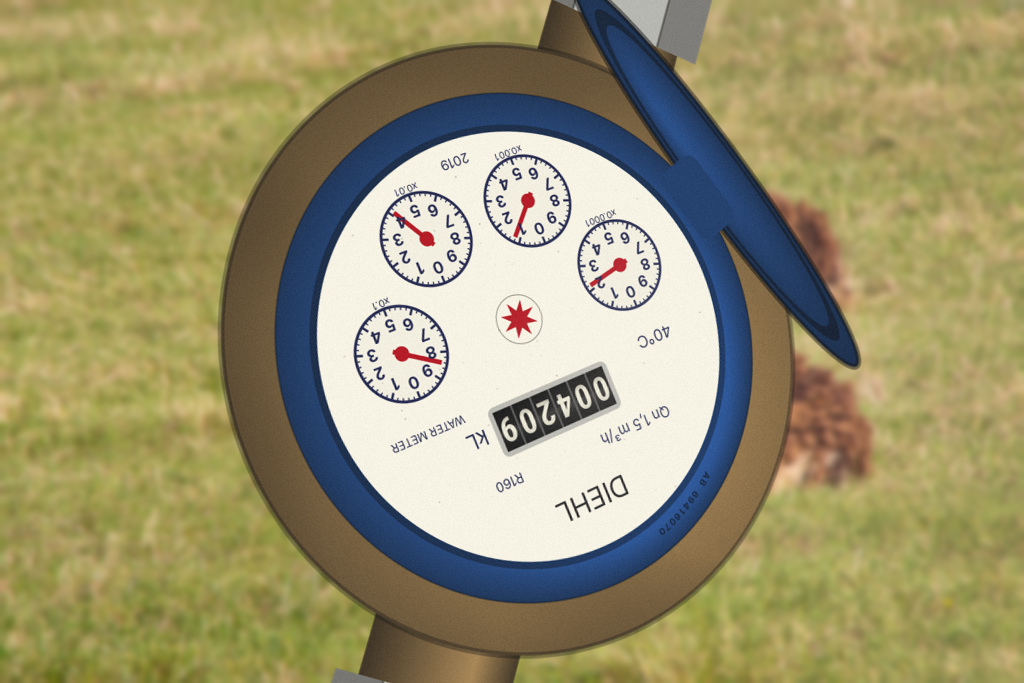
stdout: kL 4209.8412
